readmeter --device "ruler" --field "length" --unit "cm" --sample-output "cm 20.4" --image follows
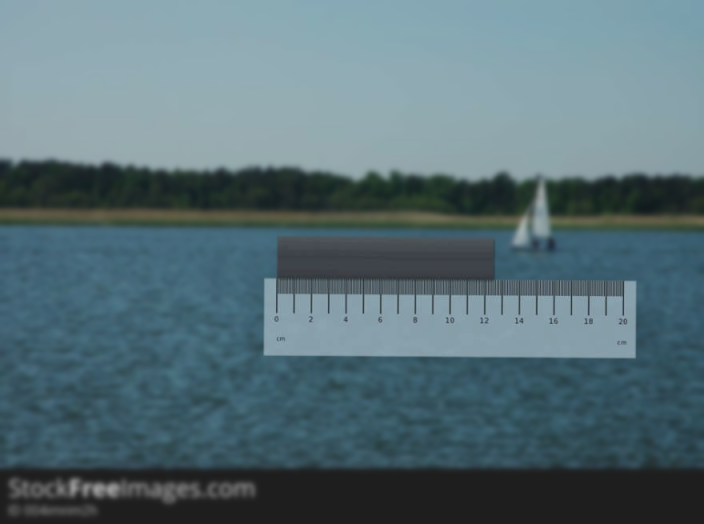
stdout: cm 12.5
